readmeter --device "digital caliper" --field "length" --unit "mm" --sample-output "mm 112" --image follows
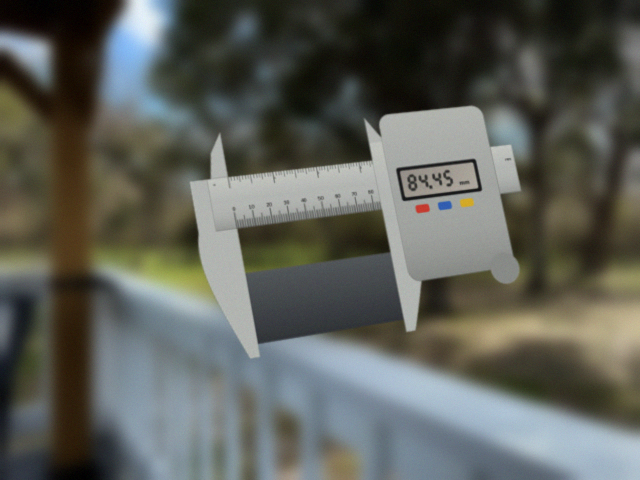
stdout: mm 84.45
